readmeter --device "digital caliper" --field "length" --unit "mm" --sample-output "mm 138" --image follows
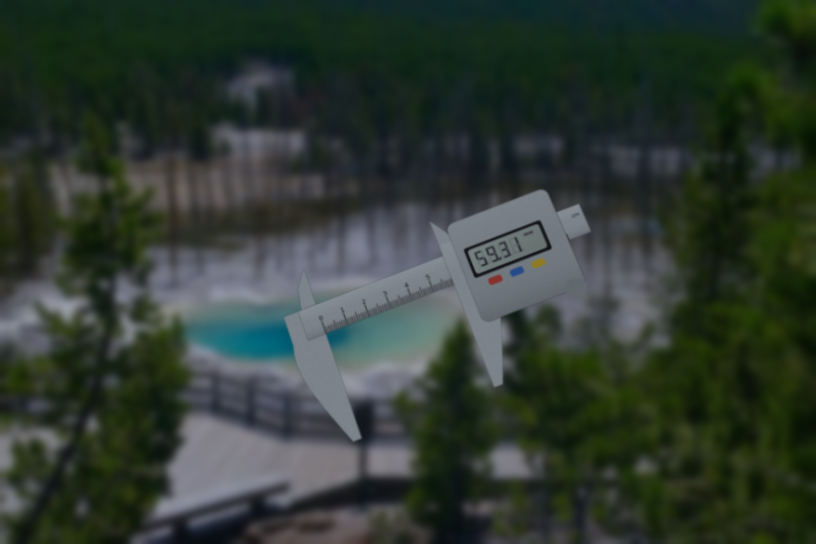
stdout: mm 59.31
